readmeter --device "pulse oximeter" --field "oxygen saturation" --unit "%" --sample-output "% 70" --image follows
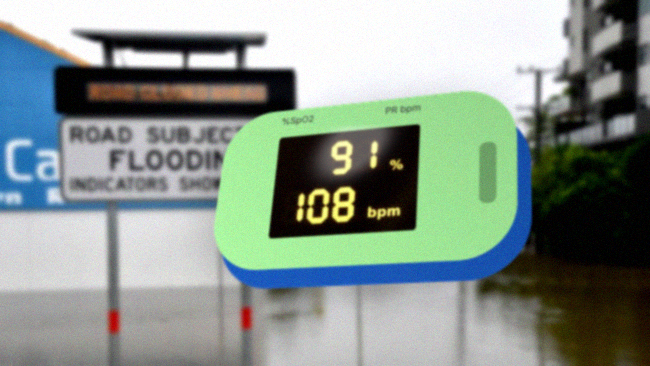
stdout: % 91
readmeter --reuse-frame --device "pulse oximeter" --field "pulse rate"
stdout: bpm 108
